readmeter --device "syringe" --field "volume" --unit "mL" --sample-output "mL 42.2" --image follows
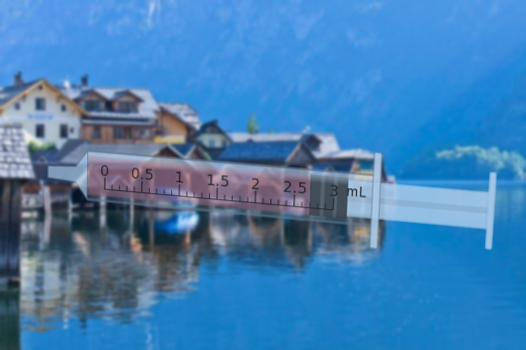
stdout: mL 2.7
